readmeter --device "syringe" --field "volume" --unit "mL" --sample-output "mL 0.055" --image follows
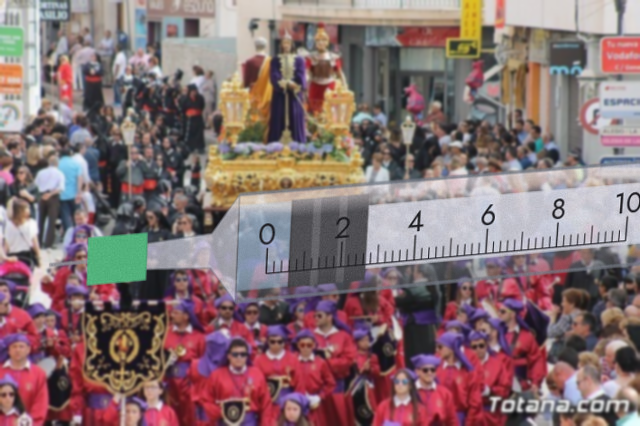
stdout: mL 0.6
